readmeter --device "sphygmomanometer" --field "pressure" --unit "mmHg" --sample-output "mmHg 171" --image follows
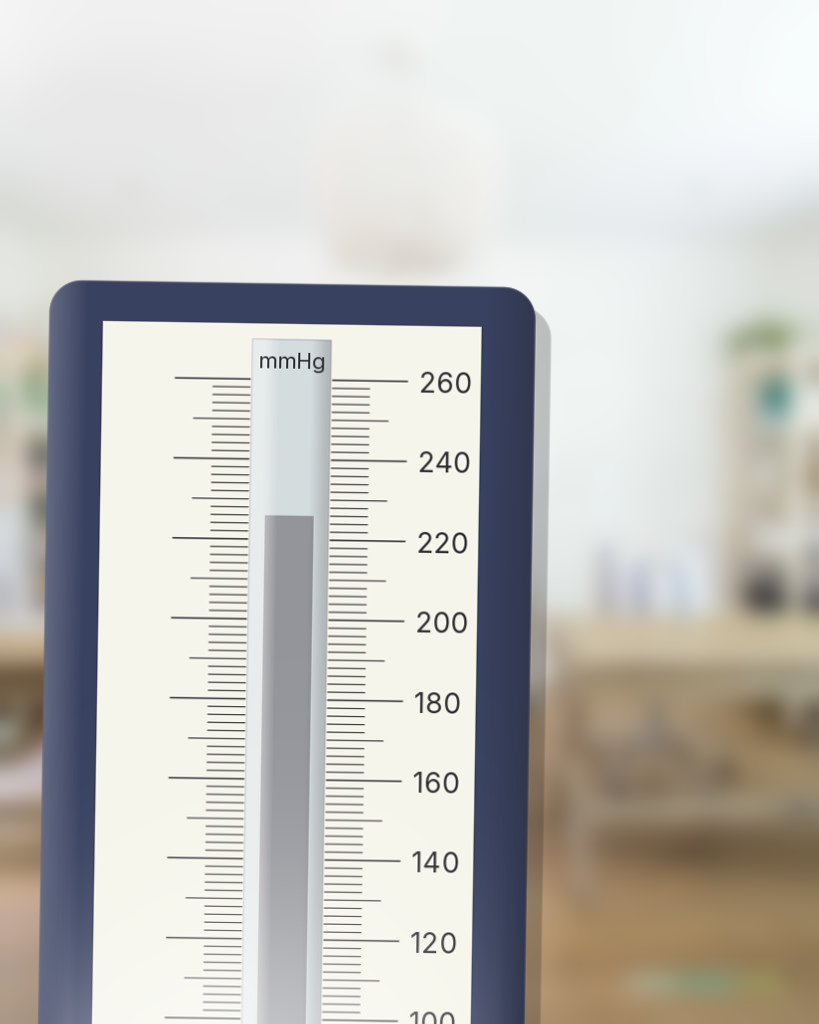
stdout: mmHg 226
